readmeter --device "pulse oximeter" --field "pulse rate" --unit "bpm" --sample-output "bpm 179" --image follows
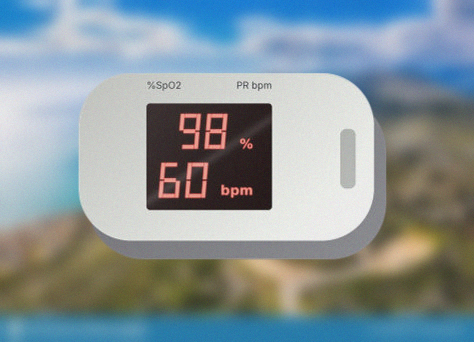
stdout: bpm 60
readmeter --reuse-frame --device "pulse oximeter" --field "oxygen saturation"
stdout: % 98
